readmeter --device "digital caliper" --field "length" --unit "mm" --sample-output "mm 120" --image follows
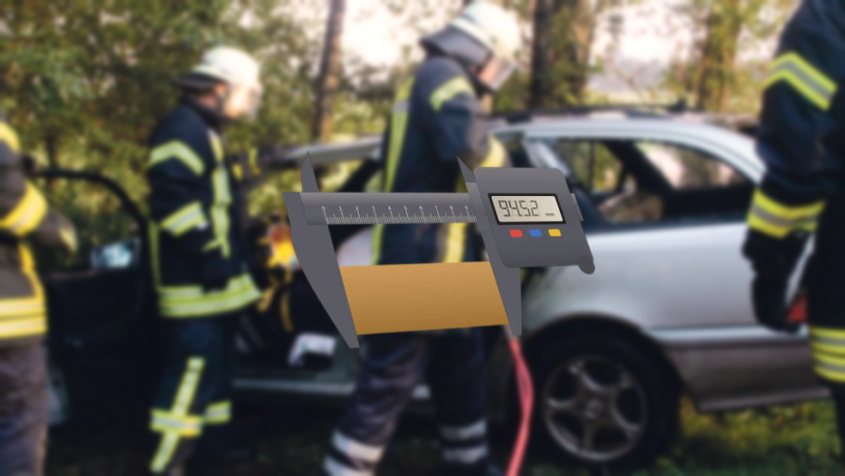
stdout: mm 94.52
